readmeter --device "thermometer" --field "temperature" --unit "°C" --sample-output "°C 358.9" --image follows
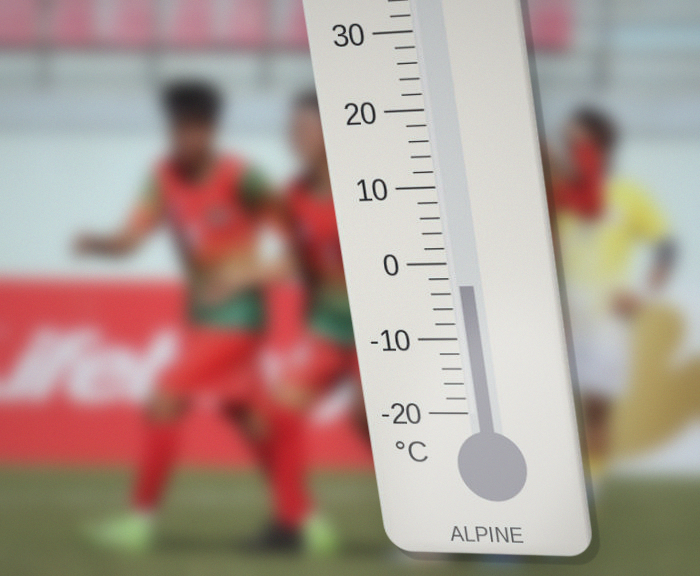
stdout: °C -3
